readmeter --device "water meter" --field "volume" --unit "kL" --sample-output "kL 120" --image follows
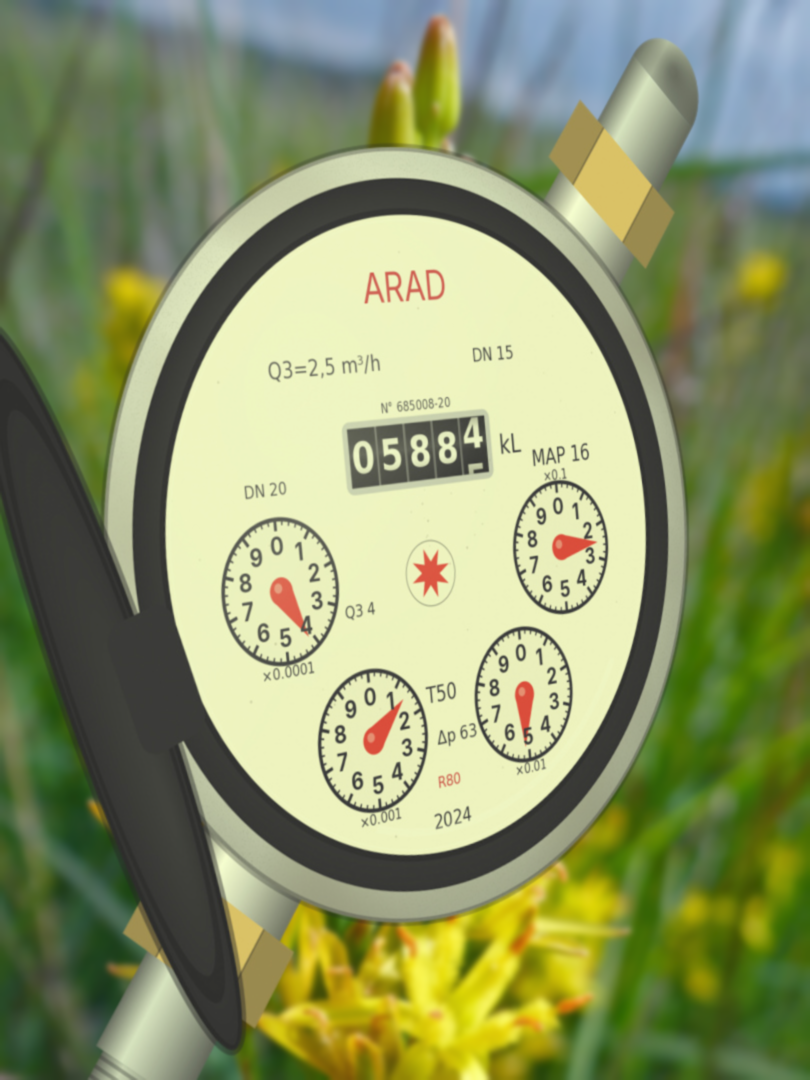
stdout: kL 5884.2514
